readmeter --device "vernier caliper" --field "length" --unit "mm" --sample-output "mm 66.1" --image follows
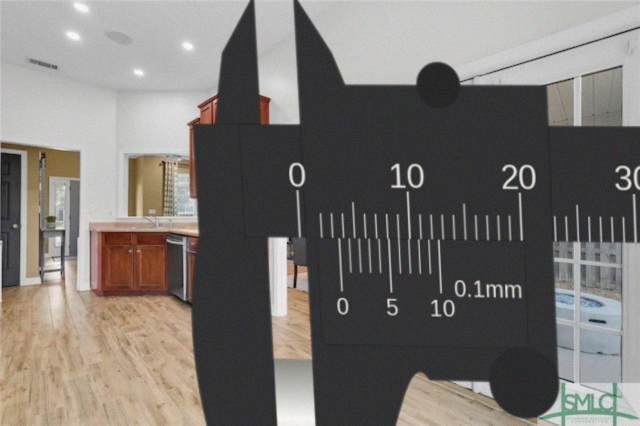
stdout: mm 3.6
